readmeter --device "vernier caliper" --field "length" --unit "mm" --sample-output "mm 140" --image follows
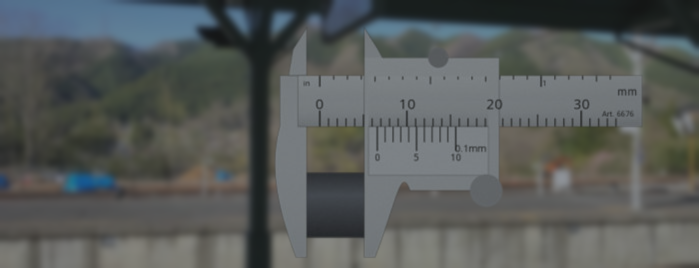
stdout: mm 6.6
